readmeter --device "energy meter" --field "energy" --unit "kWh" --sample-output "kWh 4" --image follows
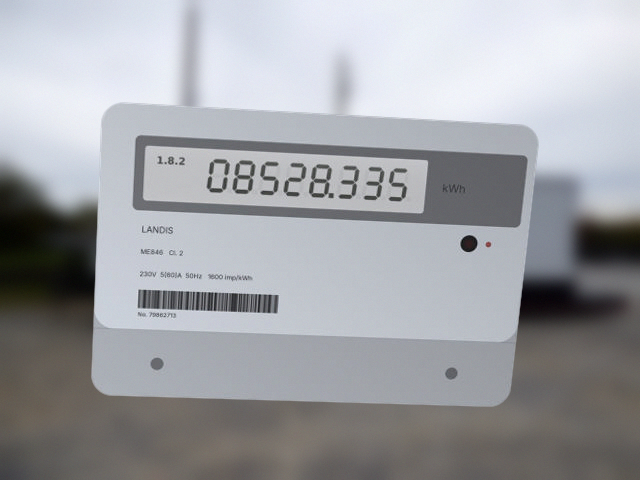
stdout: kWh 8528.335
